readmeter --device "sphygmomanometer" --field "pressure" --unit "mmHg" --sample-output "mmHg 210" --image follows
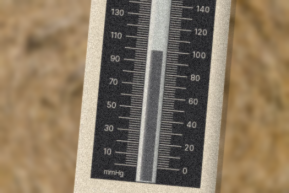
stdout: mmHg 100
